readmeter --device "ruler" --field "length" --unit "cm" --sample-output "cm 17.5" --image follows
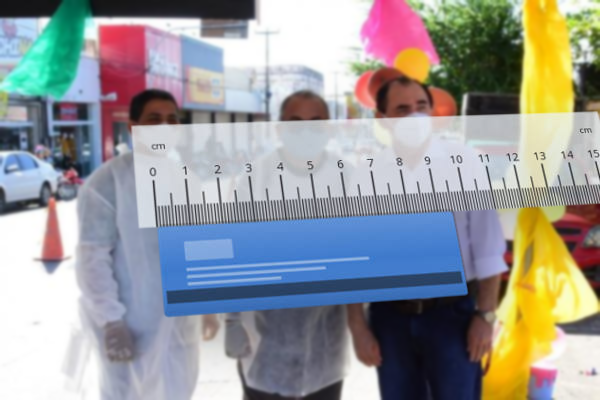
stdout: cm 9.5
